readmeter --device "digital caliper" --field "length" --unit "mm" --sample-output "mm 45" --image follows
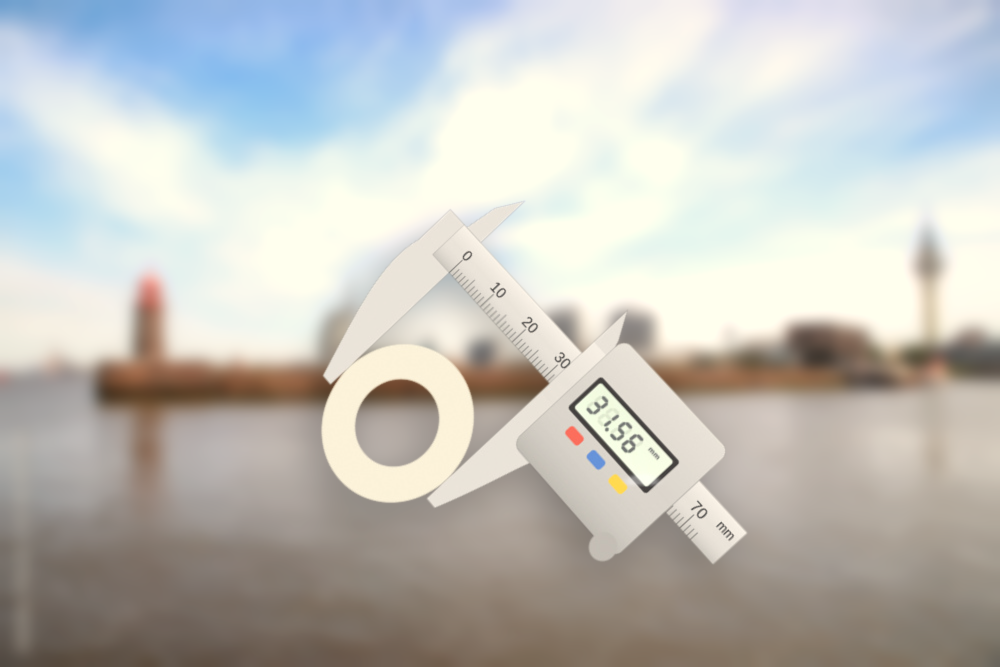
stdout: mm 31.56
